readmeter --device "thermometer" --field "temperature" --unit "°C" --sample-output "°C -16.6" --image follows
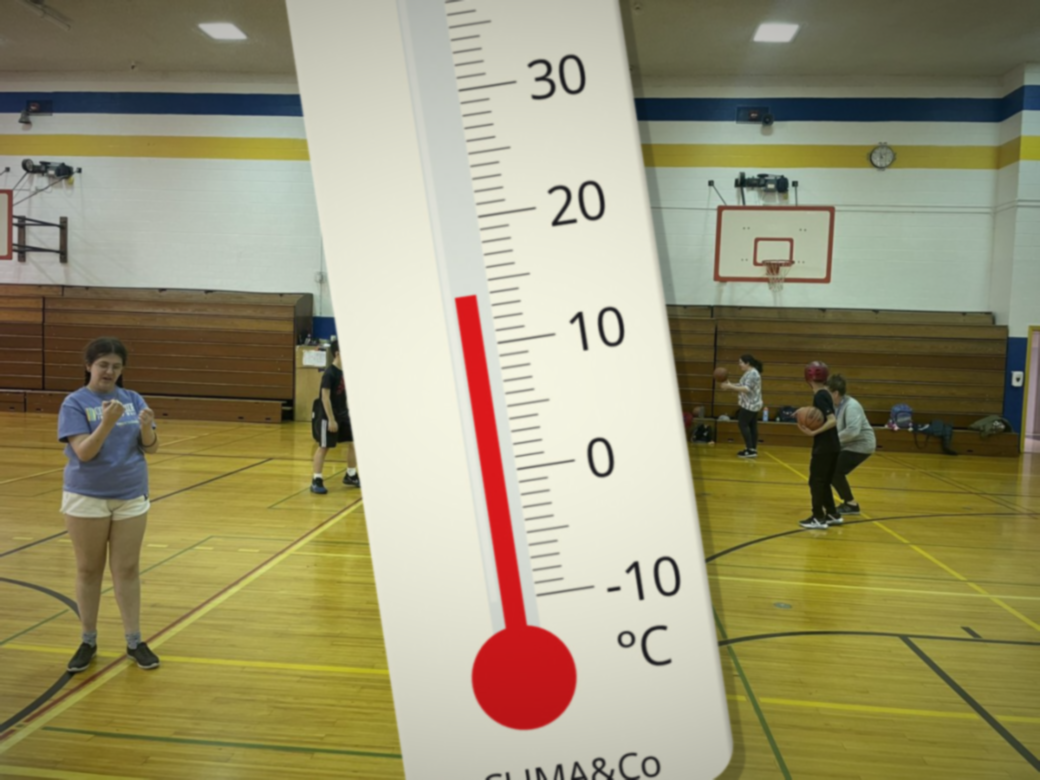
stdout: °C 14
